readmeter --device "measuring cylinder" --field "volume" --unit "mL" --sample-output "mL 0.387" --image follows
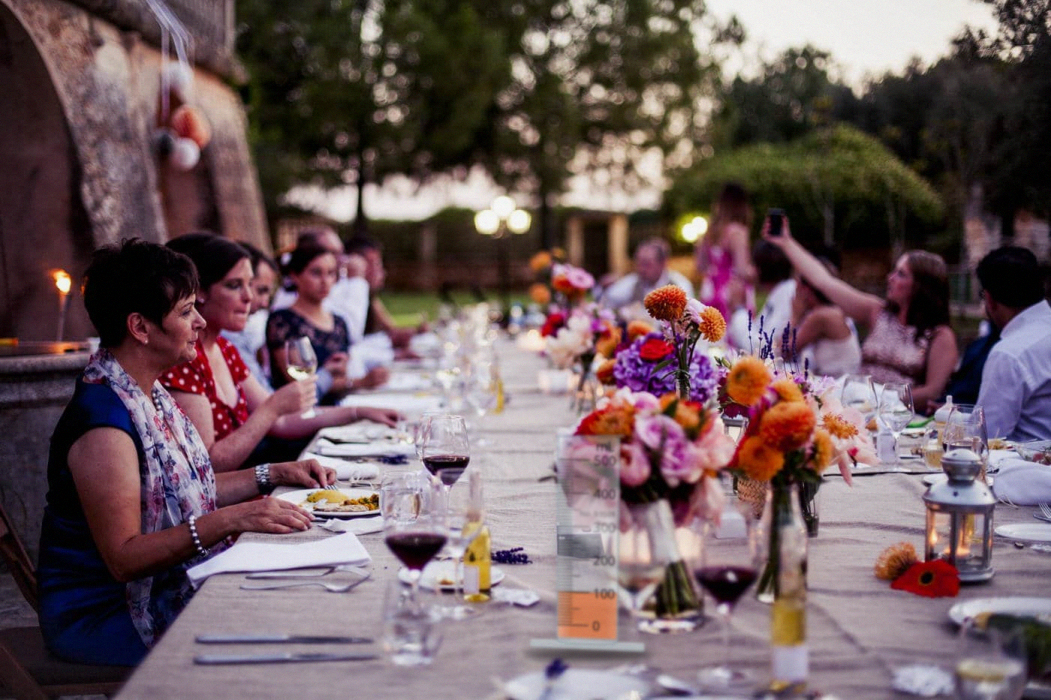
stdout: mL 100
